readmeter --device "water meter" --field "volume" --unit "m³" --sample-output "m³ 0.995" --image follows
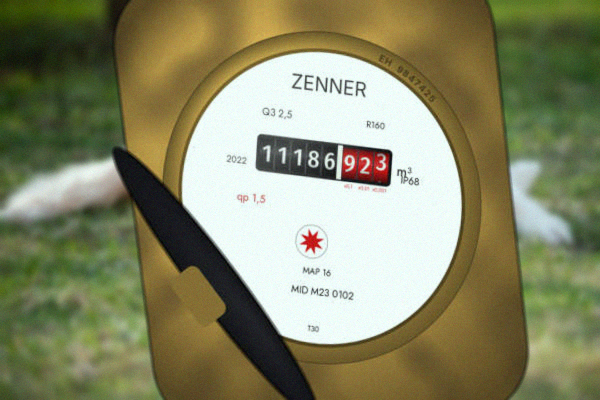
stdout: m³ 11186.923
